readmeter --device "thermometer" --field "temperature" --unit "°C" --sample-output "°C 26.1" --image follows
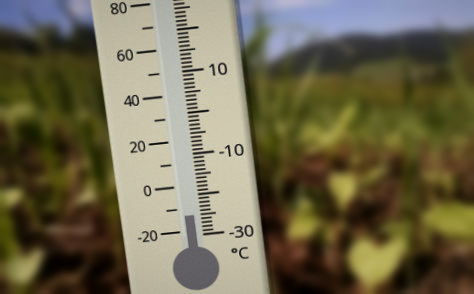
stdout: °C -25
